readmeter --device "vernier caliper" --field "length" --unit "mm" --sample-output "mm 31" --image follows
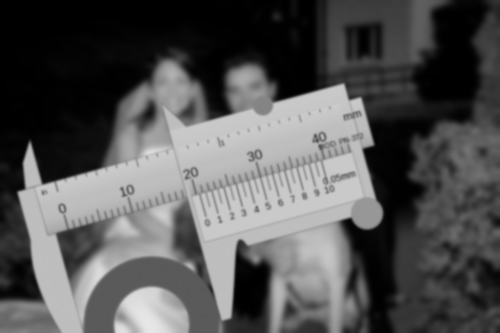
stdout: mm 20.5
